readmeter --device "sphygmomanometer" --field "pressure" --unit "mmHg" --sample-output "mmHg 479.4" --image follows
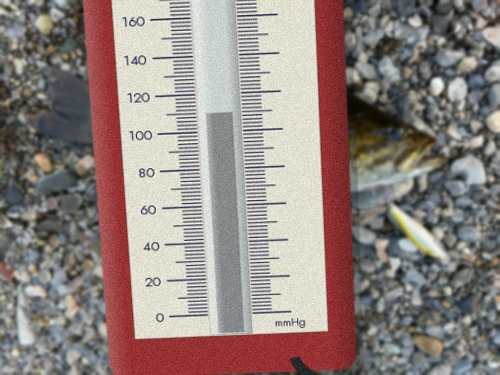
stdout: mmHg 110
